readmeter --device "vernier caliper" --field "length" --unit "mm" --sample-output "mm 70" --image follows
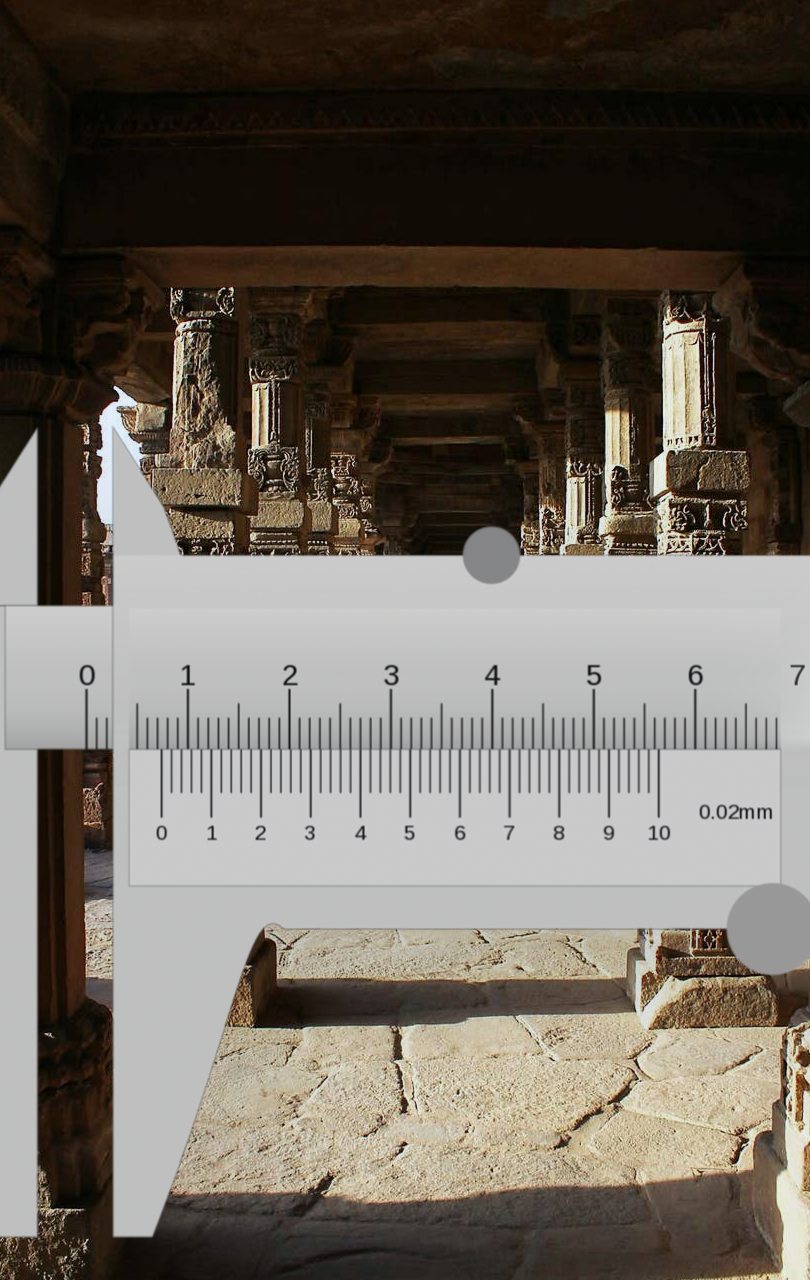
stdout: mm 7.4
